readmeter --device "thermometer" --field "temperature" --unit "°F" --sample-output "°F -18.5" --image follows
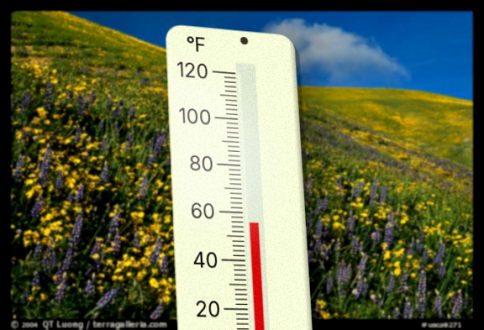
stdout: °F 56
